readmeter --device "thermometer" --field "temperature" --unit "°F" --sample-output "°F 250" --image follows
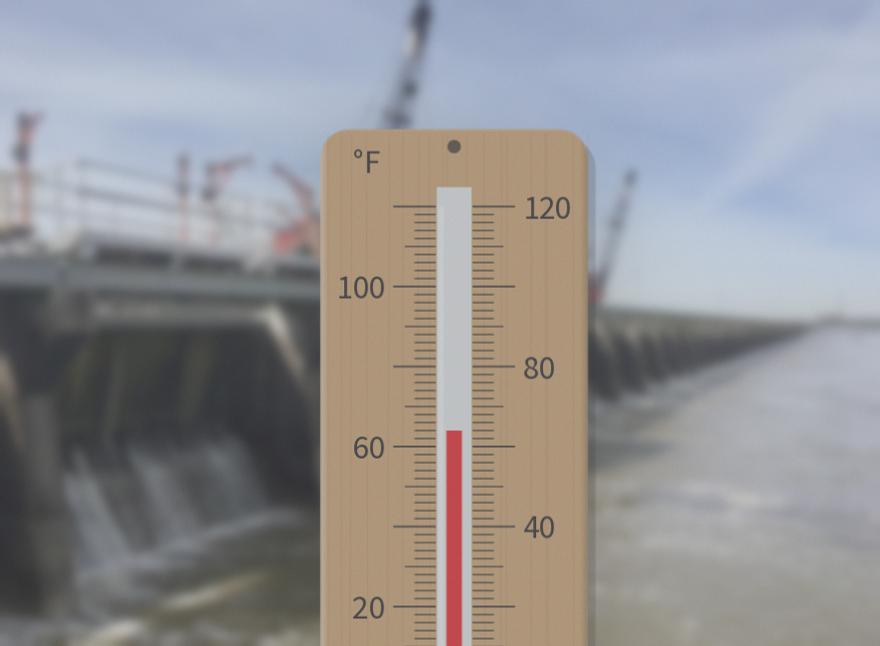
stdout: °F 64
